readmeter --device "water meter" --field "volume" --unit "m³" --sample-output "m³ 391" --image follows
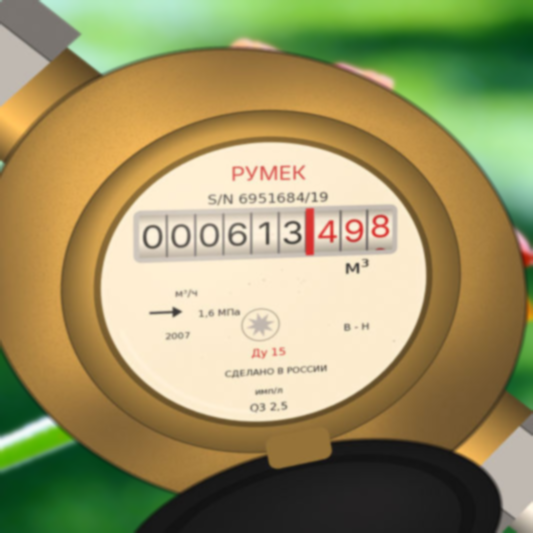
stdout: m³ 613.498
